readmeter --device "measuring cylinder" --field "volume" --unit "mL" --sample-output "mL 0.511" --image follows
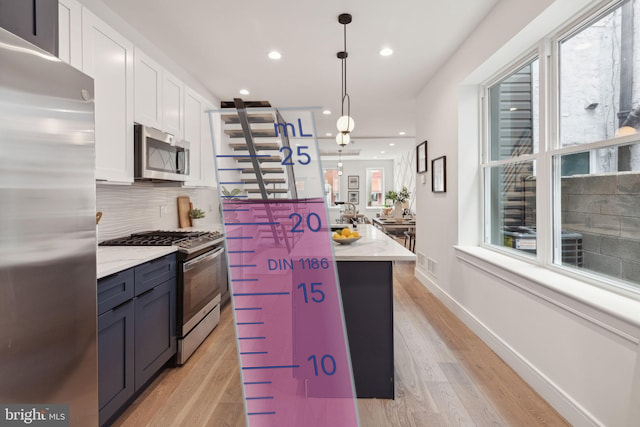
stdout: mL 21.5
